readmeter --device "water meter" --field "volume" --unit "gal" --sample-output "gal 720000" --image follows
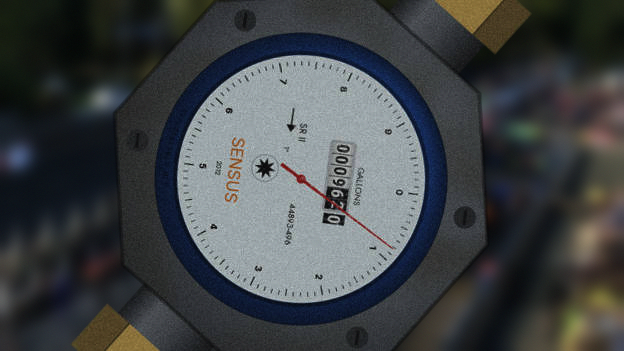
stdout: gal 9620.8
